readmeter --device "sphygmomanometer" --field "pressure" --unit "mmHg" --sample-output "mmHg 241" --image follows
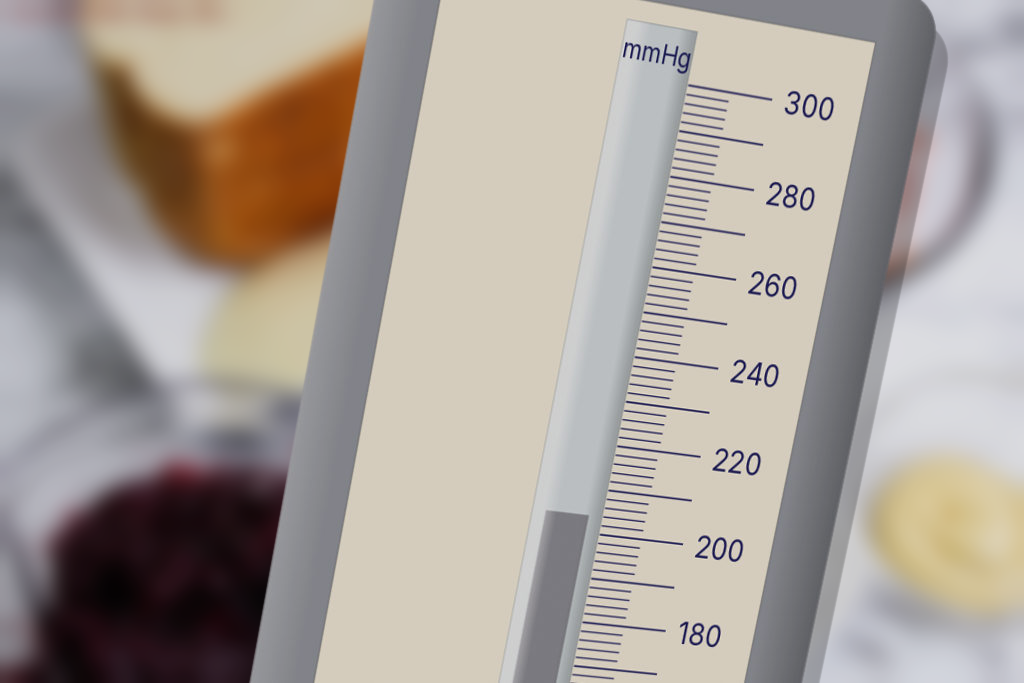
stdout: mmHg 204
